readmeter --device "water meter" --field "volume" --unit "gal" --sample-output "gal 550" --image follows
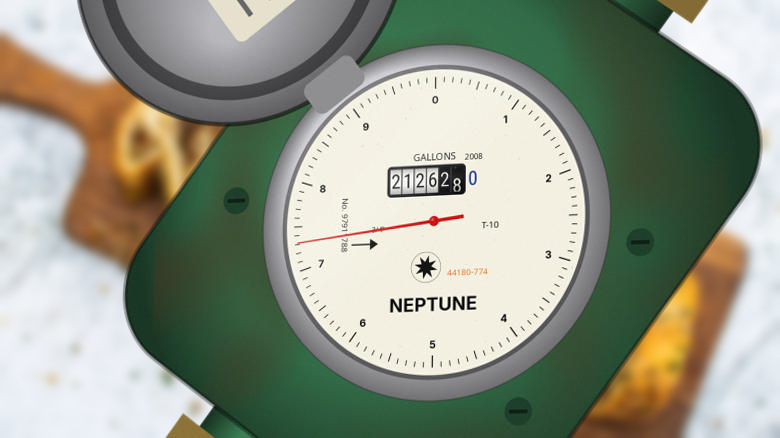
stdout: gal 2126277.3
